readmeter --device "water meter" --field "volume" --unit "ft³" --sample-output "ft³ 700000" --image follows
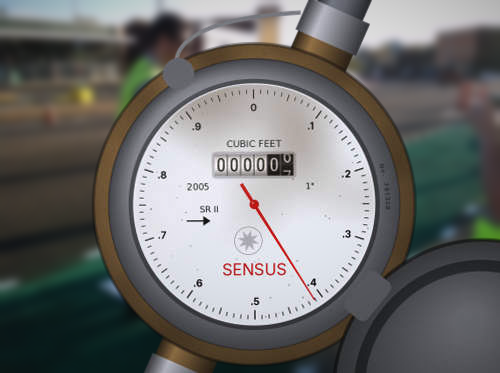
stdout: ft³ 6.41
